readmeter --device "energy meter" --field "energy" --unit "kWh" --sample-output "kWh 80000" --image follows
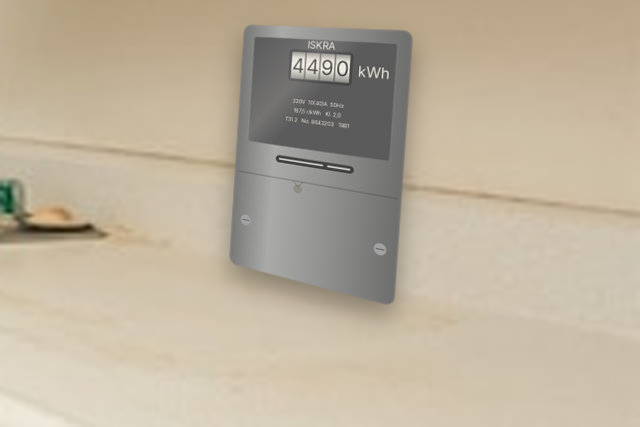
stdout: kWh 4490
